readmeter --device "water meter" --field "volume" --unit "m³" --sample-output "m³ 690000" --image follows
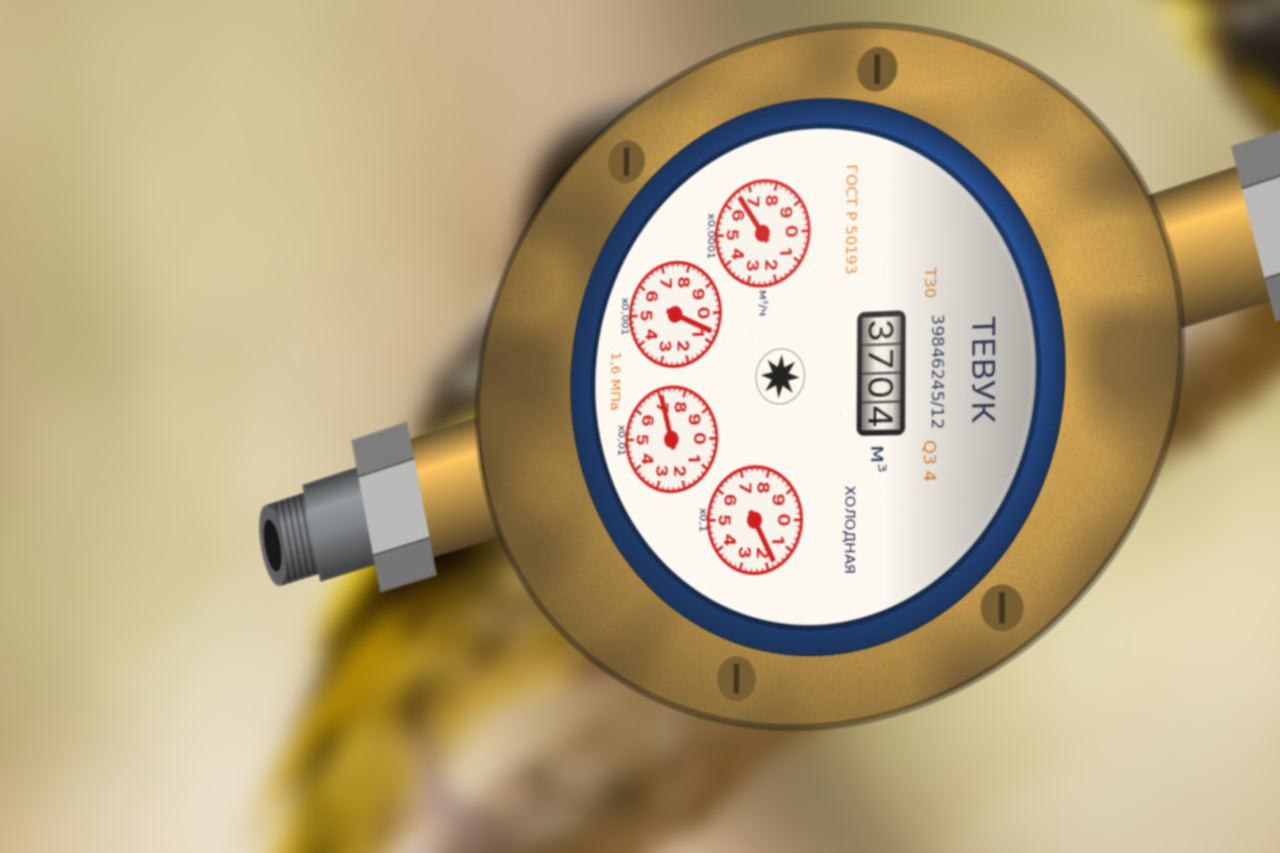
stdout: m³ 3704.1706
